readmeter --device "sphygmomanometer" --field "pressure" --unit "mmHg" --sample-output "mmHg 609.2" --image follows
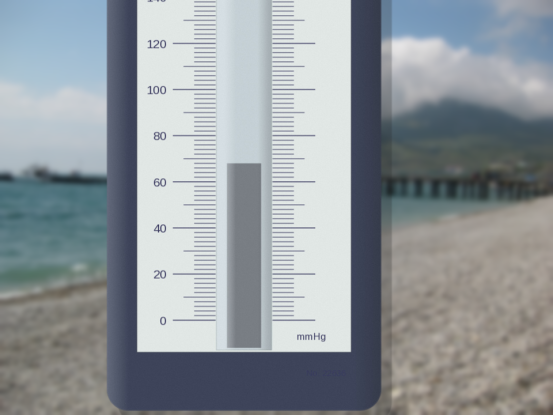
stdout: mmHg 68
